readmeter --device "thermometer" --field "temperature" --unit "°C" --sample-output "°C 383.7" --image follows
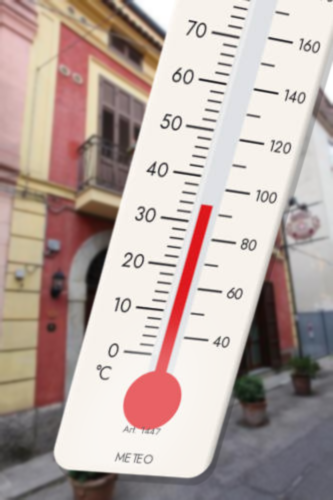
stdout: °C 34
